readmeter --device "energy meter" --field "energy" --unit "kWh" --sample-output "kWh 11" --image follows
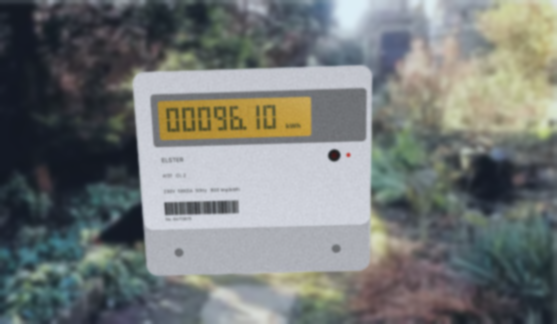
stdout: kWh 96.10
